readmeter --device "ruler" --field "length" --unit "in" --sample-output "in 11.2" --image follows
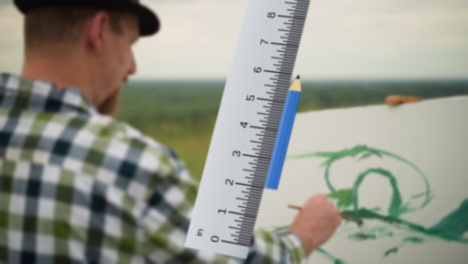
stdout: in 4
